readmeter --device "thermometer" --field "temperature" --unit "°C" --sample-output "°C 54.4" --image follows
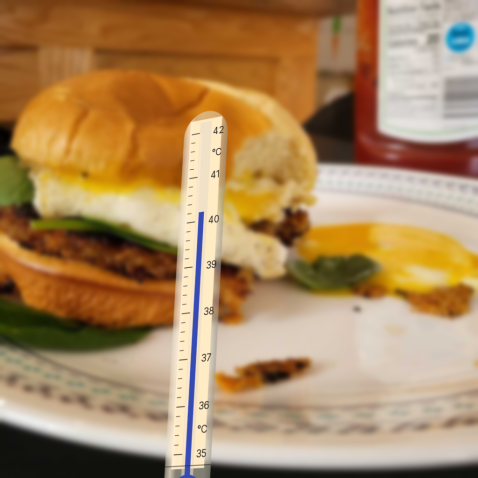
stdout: °C 40.2
